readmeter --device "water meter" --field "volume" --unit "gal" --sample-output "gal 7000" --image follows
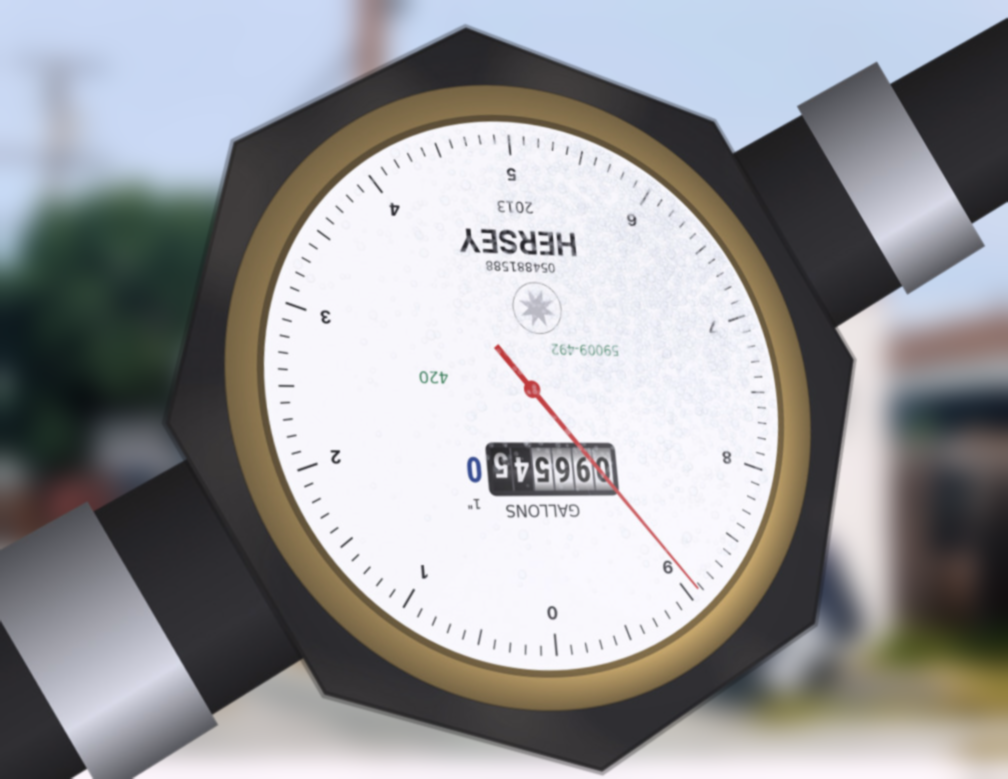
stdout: gal 965448.9
